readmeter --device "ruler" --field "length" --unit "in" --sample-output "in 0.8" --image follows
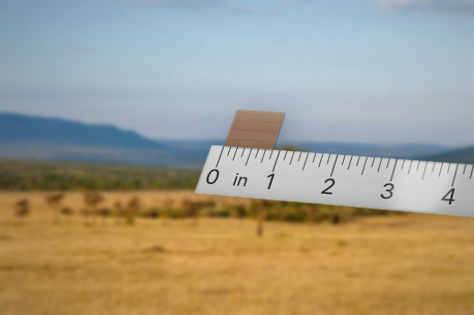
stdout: in 0.875
